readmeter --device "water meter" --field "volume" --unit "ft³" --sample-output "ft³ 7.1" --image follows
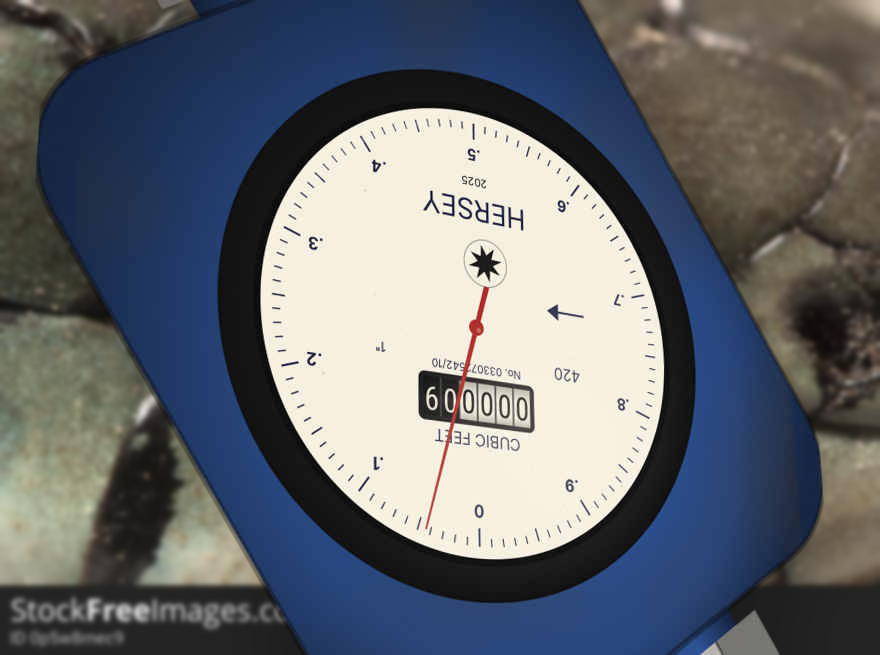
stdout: ft³ 9.04
